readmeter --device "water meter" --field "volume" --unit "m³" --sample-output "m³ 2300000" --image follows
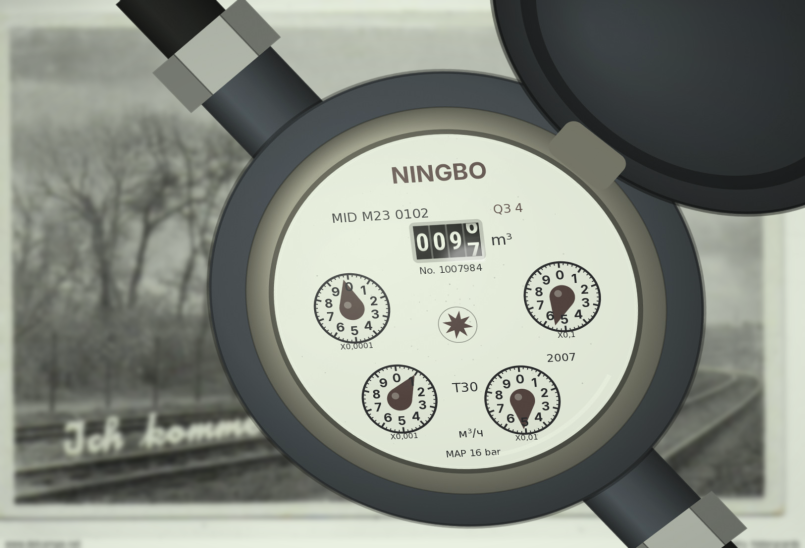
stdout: m³ 96.5509
